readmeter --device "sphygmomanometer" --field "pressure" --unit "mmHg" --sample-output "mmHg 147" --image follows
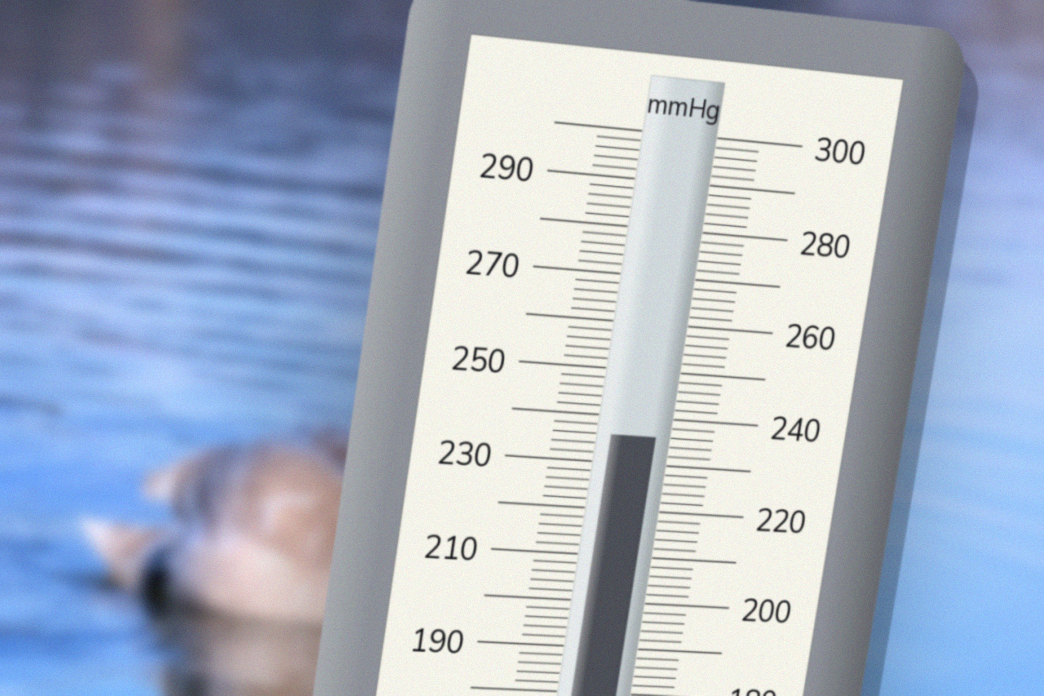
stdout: mmHg 236
